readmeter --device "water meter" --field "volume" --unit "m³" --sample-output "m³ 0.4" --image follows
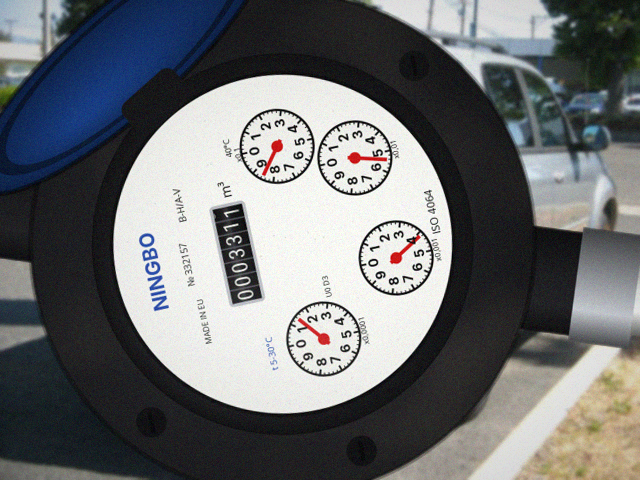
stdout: m³ 3310.8541
